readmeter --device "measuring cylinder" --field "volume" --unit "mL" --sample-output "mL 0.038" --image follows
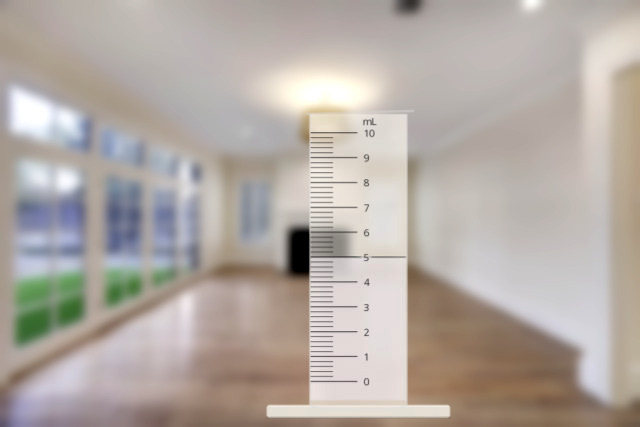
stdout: mL 5
